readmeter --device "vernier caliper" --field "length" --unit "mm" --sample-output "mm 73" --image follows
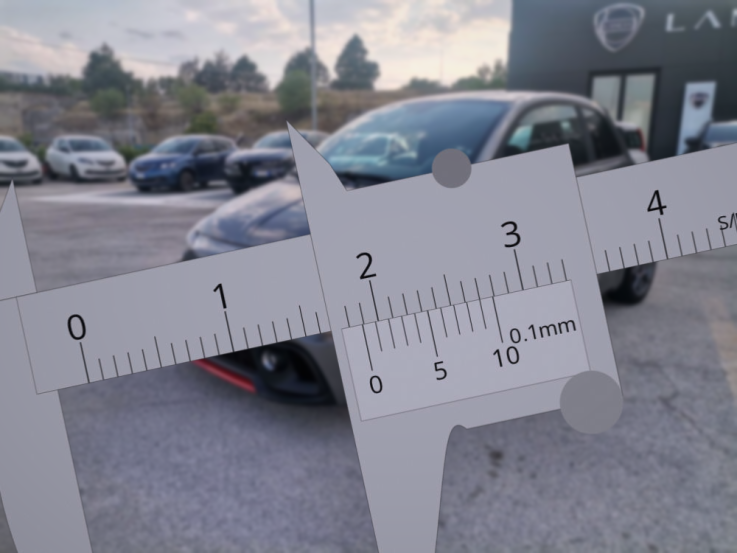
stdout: mm 18.9
